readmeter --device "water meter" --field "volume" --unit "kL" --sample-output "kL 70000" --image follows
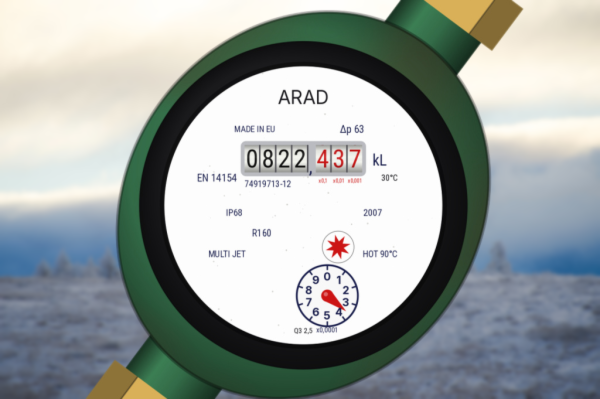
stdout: kL 822.4373
